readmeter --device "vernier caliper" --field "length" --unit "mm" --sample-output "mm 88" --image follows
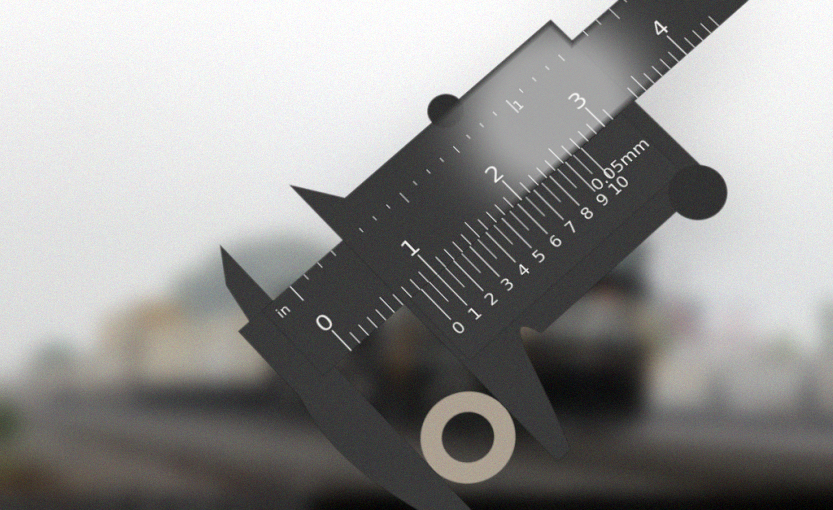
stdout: mm 8.1
